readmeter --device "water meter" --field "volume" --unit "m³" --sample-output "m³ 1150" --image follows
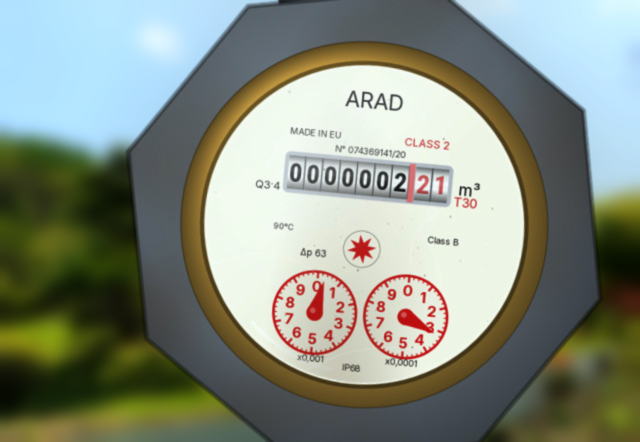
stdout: m³ 2.2103
